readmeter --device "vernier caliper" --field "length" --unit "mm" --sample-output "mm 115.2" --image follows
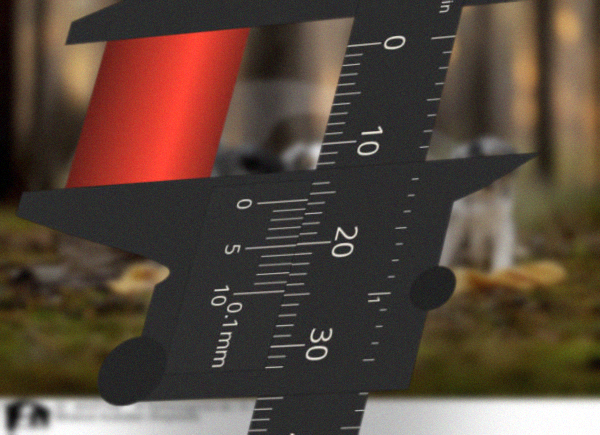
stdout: mm 15.6
